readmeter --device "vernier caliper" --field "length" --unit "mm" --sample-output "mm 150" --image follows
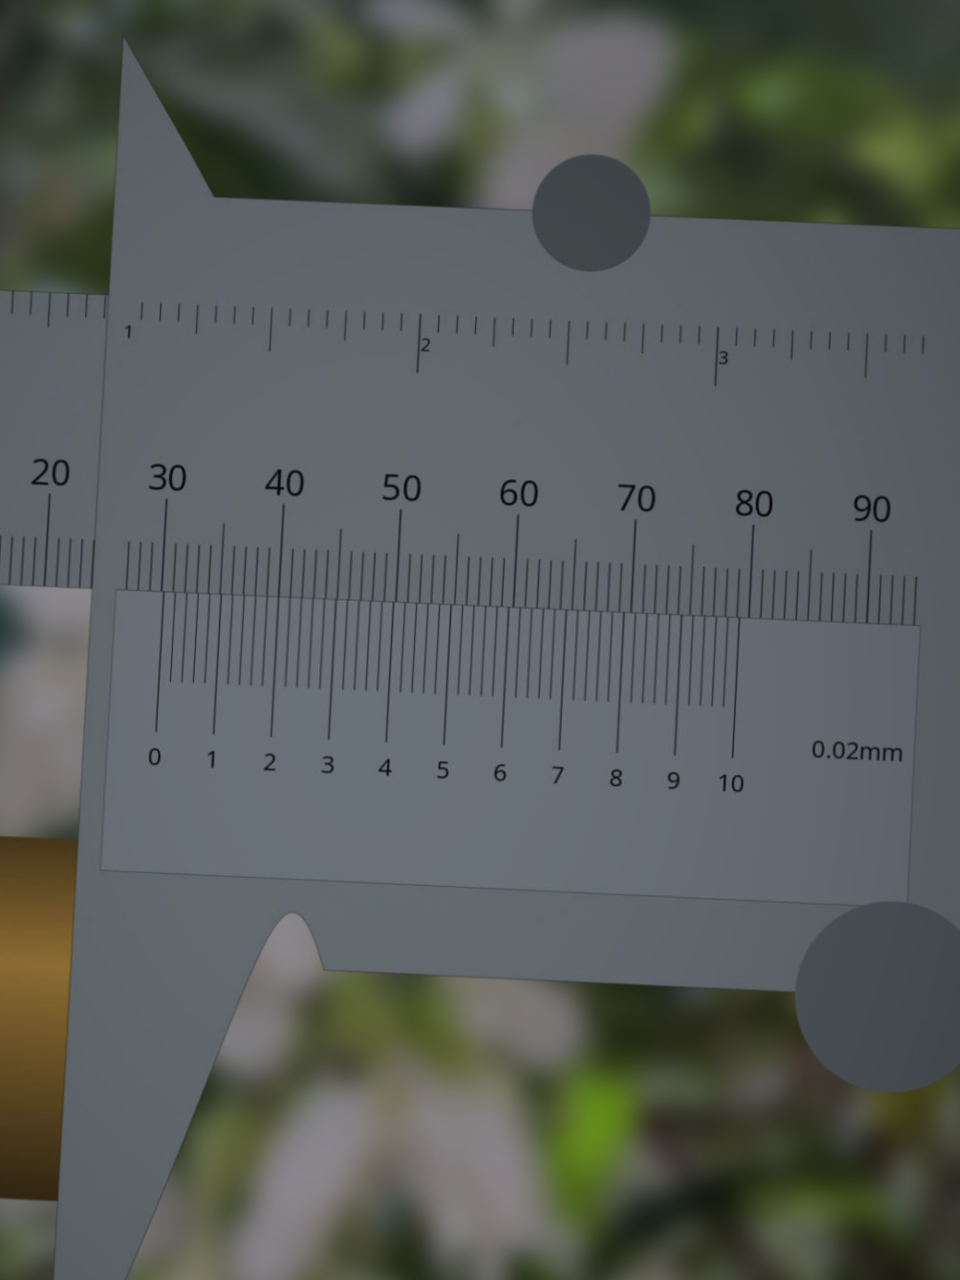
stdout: mm 30.2
